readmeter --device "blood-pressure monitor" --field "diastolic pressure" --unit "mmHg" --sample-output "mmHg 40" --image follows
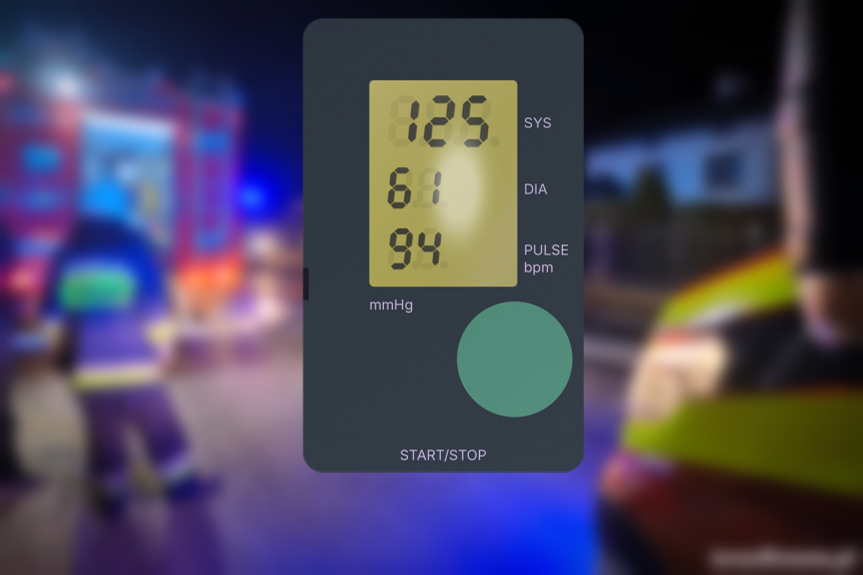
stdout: mmHg 61
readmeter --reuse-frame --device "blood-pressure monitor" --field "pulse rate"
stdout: bpm 94
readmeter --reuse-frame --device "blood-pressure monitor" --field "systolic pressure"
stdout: mmHg 125
